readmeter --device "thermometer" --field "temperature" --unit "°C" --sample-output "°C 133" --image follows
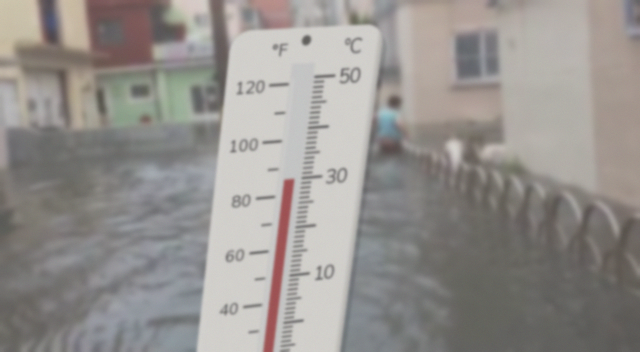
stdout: °C 30
